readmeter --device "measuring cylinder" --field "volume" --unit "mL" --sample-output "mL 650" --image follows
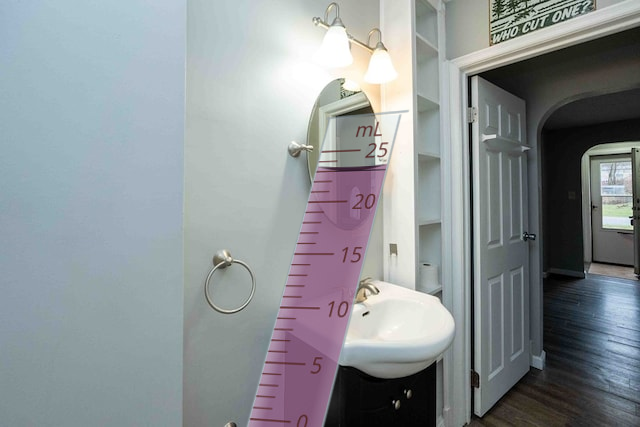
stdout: mL 23
